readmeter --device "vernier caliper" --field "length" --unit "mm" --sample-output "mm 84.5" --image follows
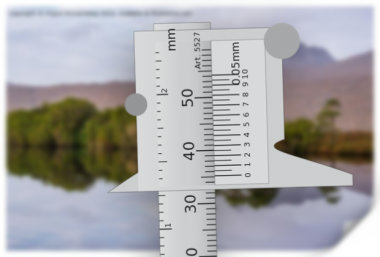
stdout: mm 35.2
